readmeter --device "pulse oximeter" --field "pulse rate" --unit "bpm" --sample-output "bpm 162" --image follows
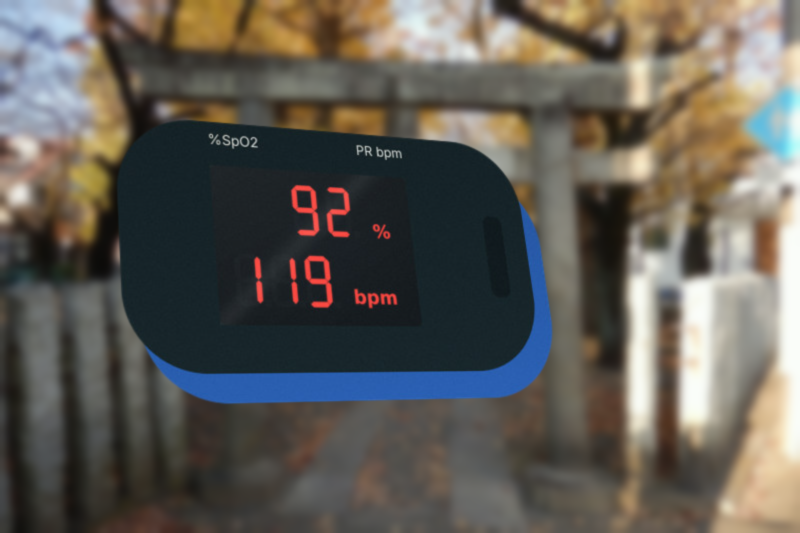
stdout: bpm 119
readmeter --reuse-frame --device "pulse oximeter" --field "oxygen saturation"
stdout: % 92
